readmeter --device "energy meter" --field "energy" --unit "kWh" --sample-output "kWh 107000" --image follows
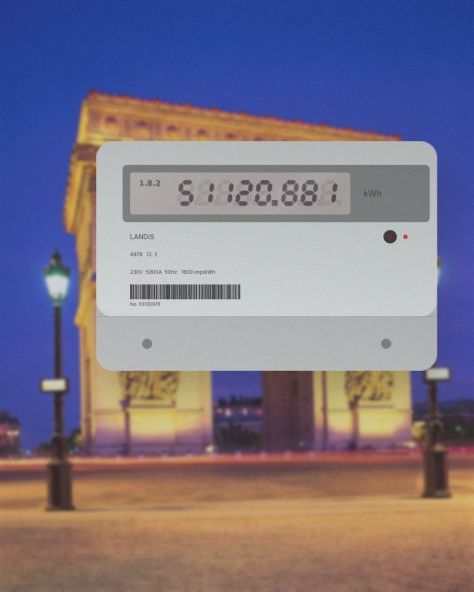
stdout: kWh 51120.881
